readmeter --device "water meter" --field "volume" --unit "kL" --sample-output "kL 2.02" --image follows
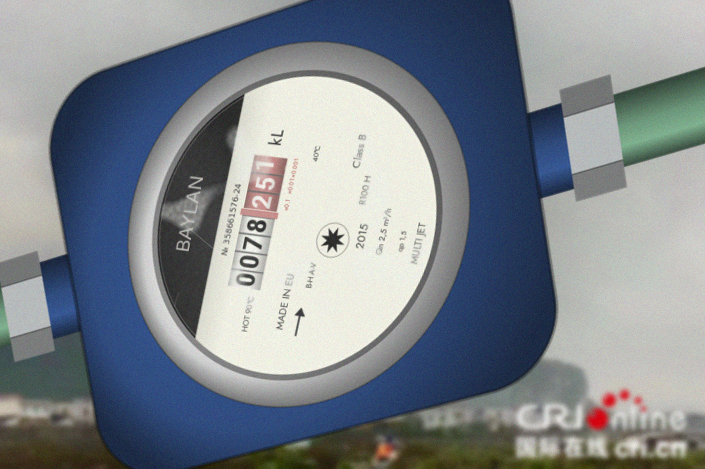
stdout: kL 78.251
